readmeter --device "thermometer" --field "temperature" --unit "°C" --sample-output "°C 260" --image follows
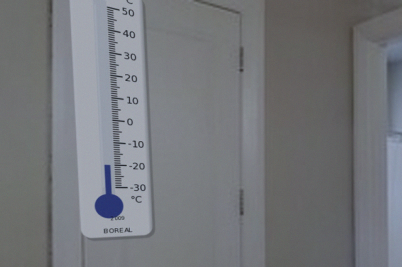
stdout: °C -20
